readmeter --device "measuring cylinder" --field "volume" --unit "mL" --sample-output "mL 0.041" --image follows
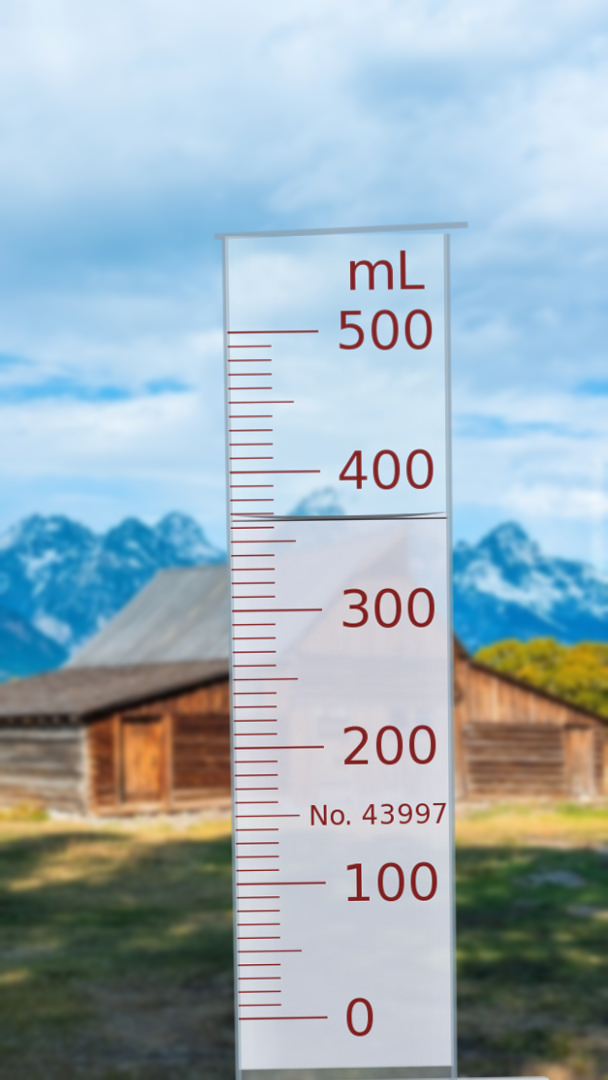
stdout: mL 365
